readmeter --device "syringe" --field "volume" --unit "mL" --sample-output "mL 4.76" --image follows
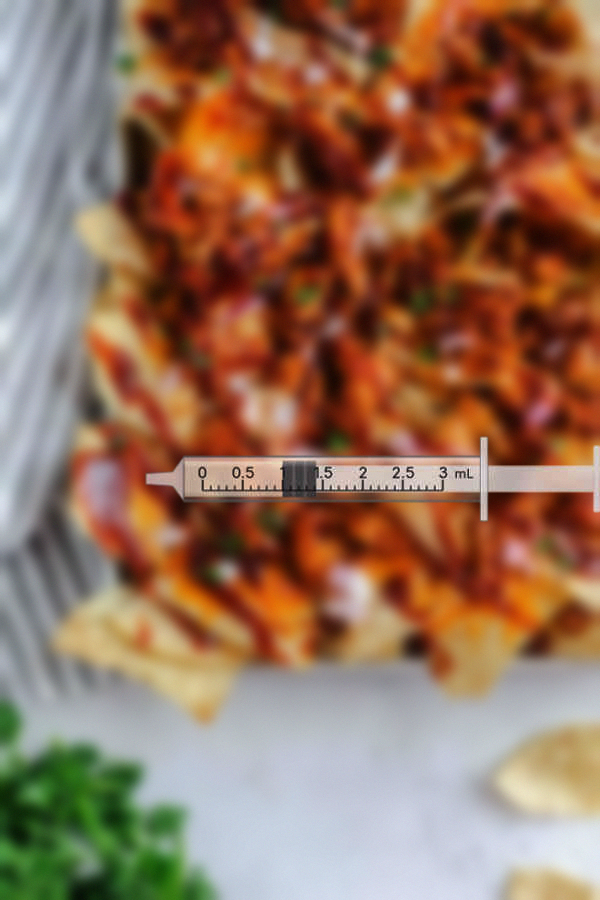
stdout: mL 1
